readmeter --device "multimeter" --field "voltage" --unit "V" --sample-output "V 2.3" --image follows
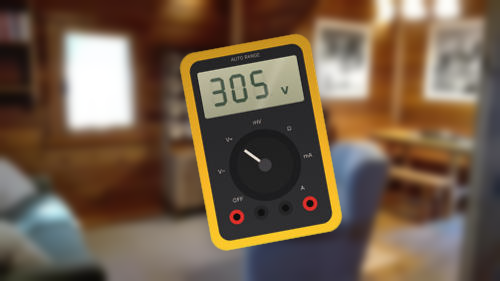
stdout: V 305
